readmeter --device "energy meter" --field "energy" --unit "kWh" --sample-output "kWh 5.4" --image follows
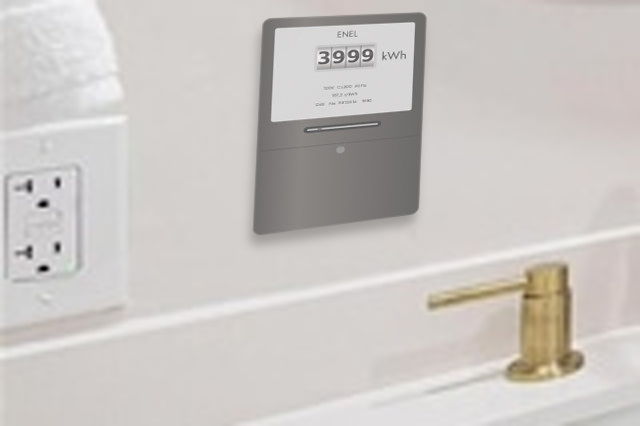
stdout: kWh 3999
